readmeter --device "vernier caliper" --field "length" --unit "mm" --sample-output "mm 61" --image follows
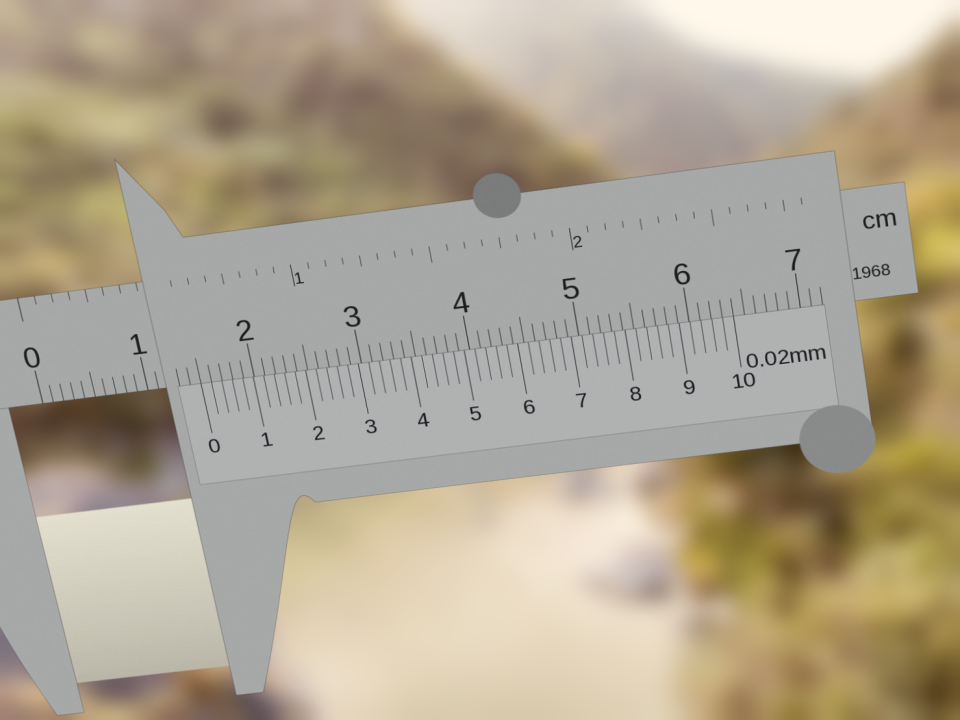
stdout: mm 15.0
